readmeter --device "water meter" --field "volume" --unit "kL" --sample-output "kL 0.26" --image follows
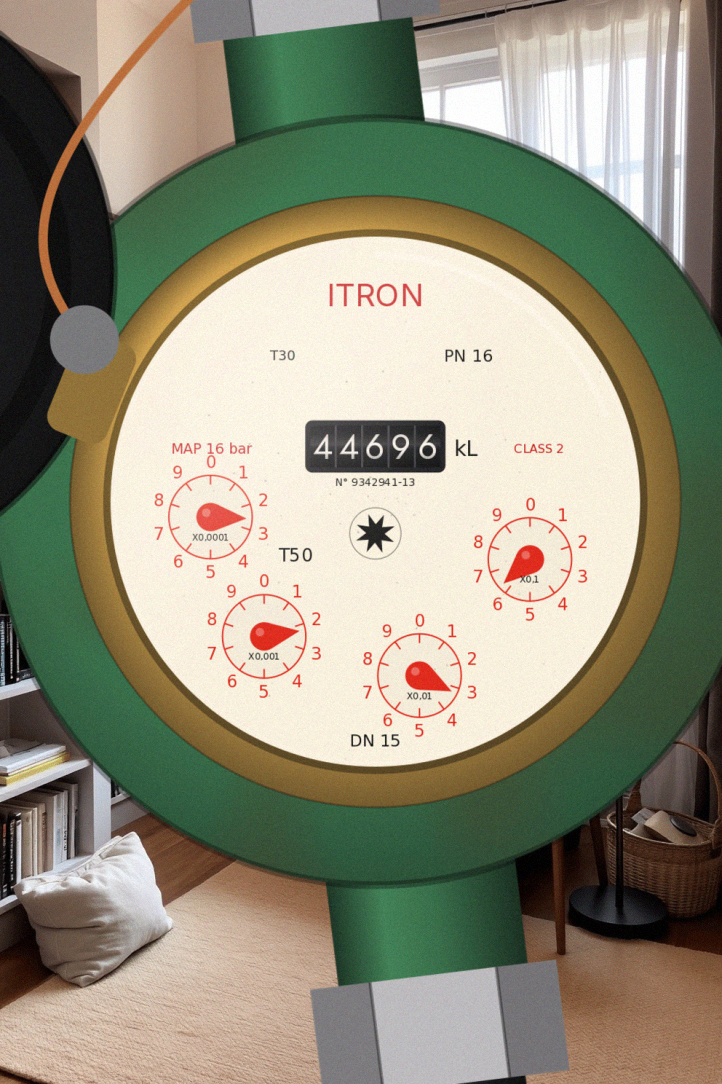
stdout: kL 44696.6322
